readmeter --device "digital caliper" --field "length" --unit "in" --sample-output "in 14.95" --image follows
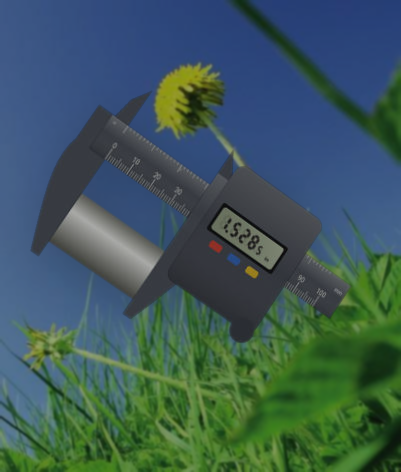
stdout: in 1.5285
